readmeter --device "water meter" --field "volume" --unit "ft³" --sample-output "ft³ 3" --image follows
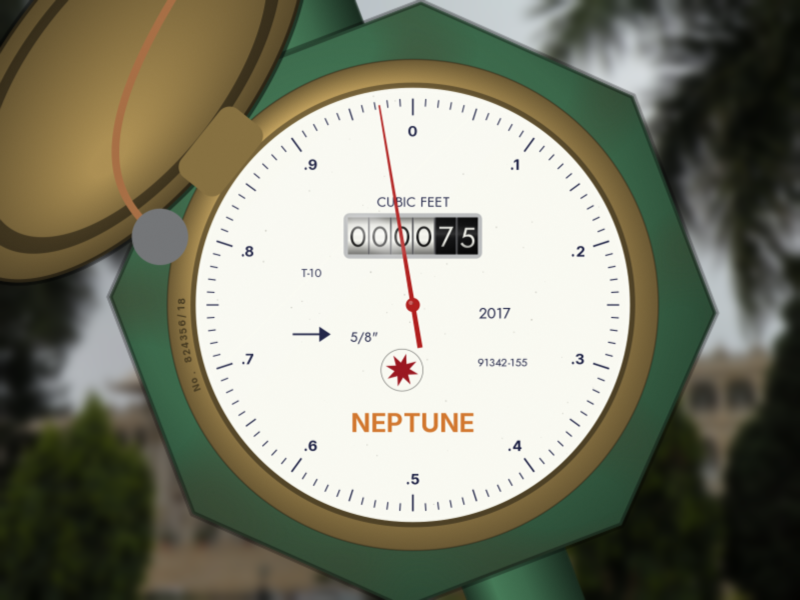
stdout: ft³ 74.97
